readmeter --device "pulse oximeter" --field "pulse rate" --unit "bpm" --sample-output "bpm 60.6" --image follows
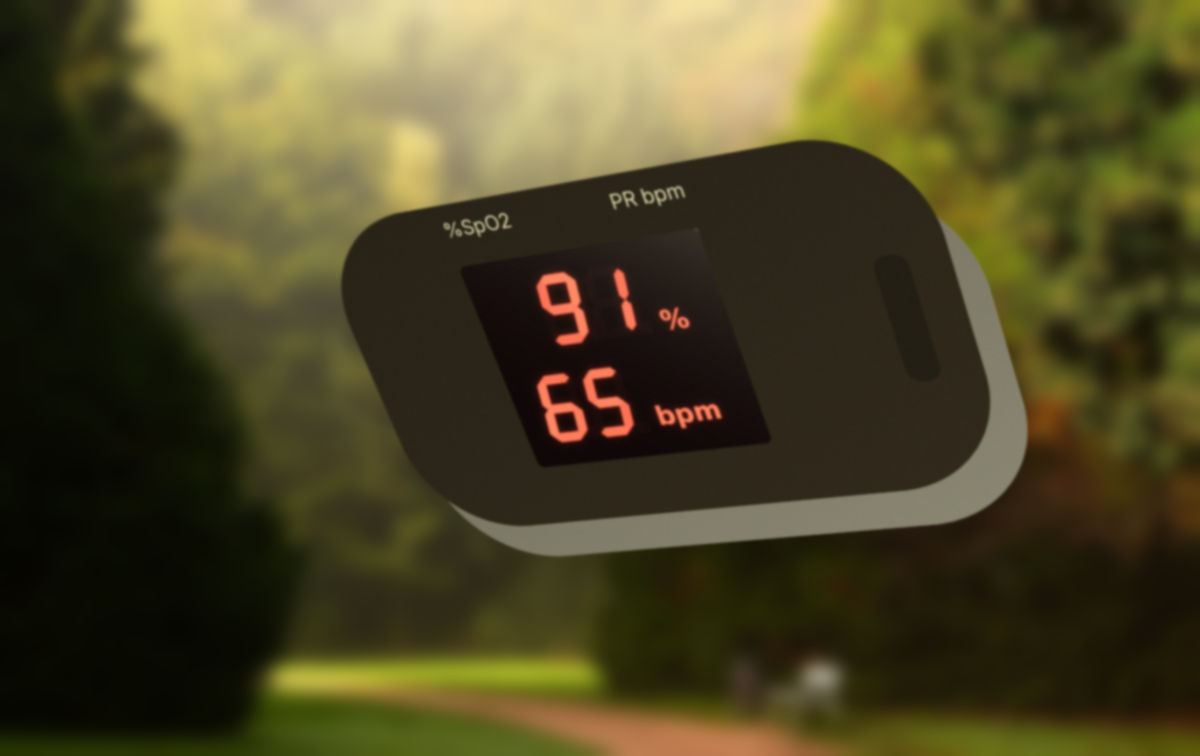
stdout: bpm 65
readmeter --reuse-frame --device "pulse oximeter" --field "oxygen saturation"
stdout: % 91
